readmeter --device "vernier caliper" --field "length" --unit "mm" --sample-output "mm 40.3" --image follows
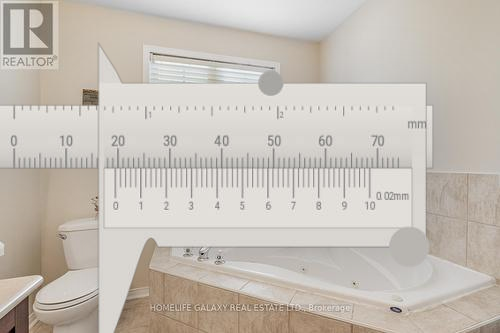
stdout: mm 19.5
